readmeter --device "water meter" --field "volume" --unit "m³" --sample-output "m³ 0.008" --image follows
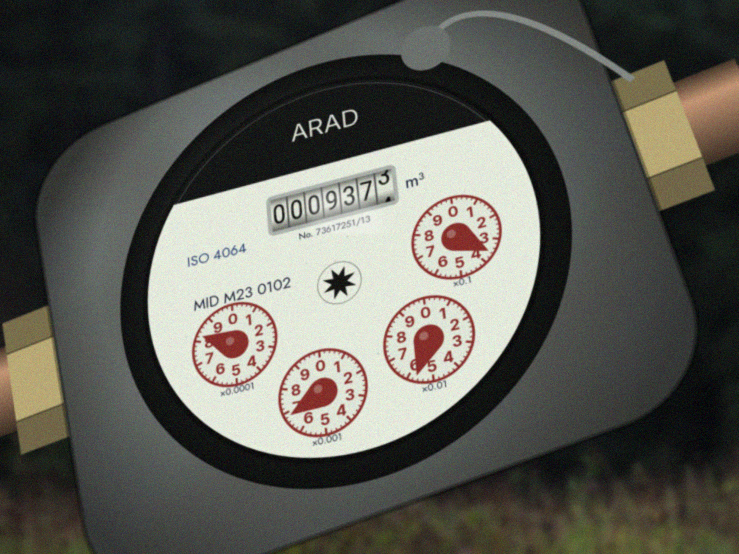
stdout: m³ 9373.3568
